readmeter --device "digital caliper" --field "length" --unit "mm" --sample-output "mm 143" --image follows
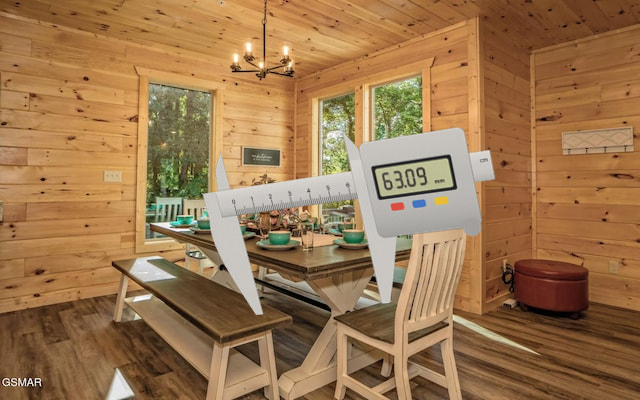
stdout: mm 63.09
